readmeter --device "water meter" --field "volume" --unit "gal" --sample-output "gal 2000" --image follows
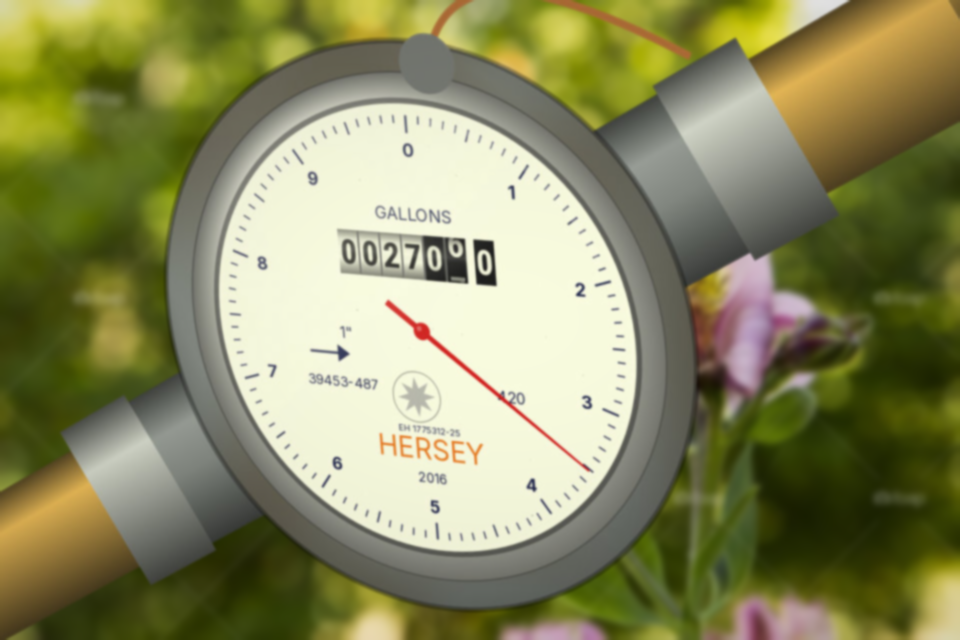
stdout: gal 27063.5
